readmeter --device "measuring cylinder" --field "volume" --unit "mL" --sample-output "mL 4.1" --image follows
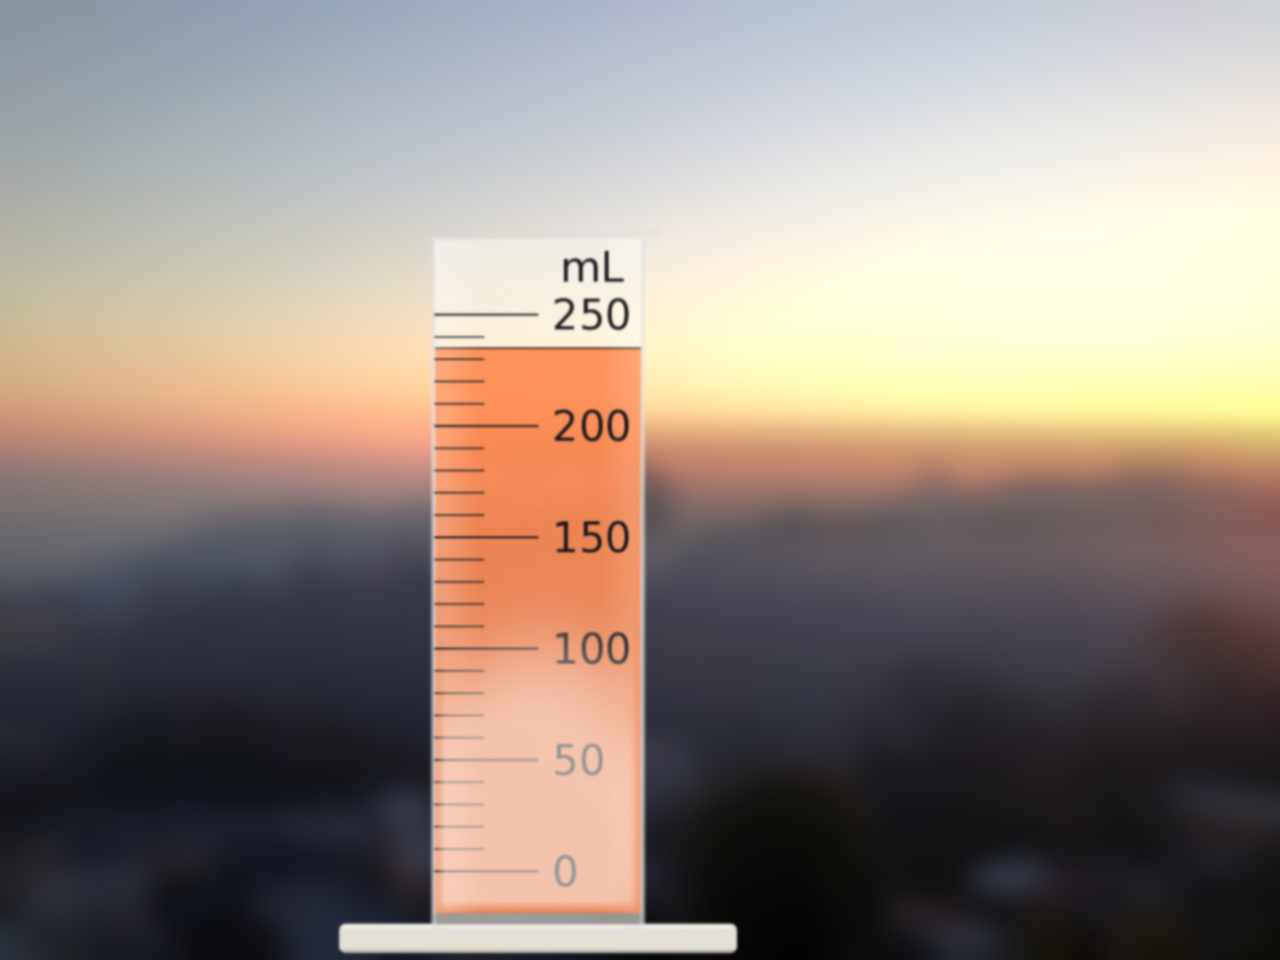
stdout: mL 235
